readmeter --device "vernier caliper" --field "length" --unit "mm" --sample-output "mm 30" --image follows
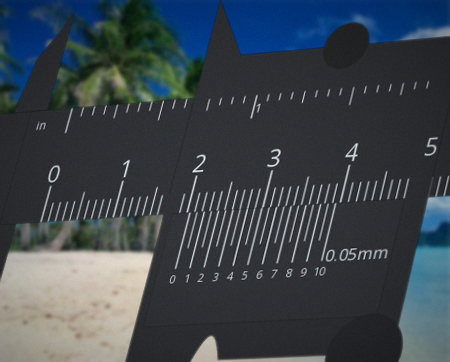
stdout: mm 20.4
